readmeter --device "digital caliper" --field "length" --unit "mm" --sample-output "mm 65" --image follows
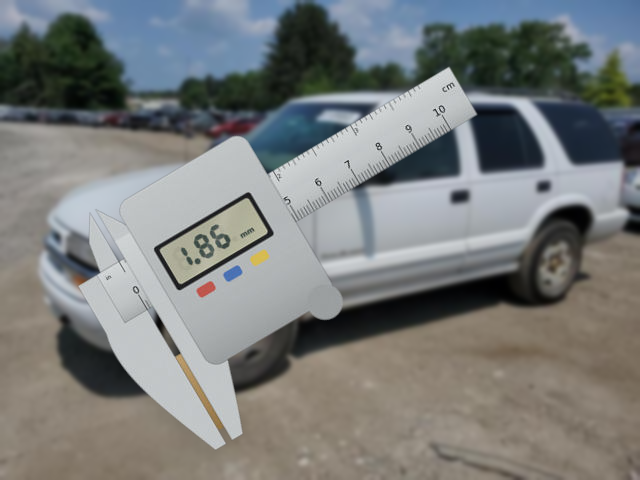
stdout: mm 1.86
